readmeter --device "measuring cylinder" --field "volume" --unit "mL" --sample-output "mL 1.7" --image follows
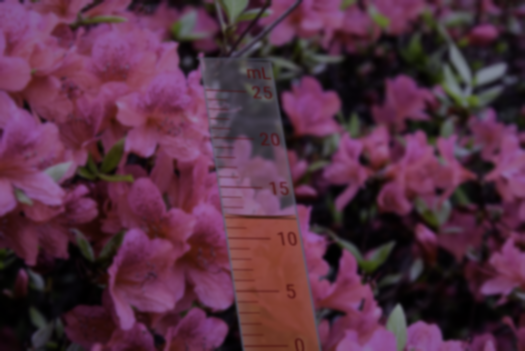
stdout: mL 12
